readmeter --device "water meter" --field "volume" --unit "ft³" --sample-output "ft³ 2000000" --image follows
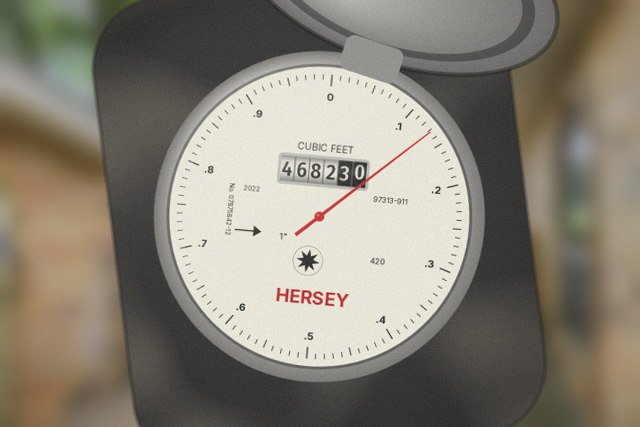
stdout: ft³ 468230.13
